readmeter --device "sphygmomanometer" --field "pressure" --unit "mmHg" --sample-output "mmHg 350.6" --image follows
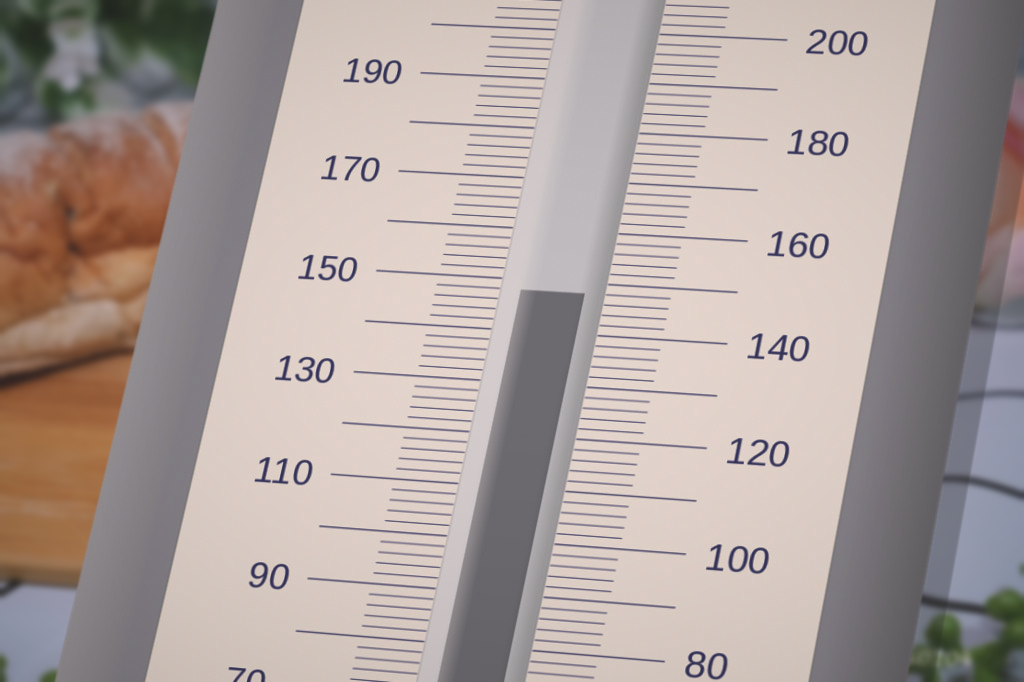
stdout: mmHg 148
